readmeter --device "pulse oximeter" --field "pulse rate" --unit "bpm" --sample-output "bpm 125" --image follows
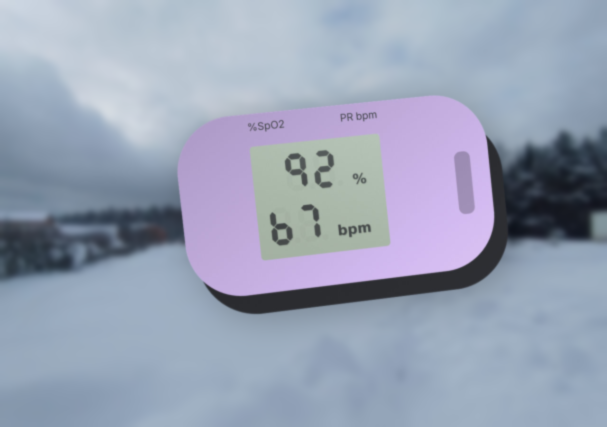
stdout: bpm 67
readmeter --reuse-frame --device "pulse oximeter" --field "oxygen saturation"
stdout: % 92
